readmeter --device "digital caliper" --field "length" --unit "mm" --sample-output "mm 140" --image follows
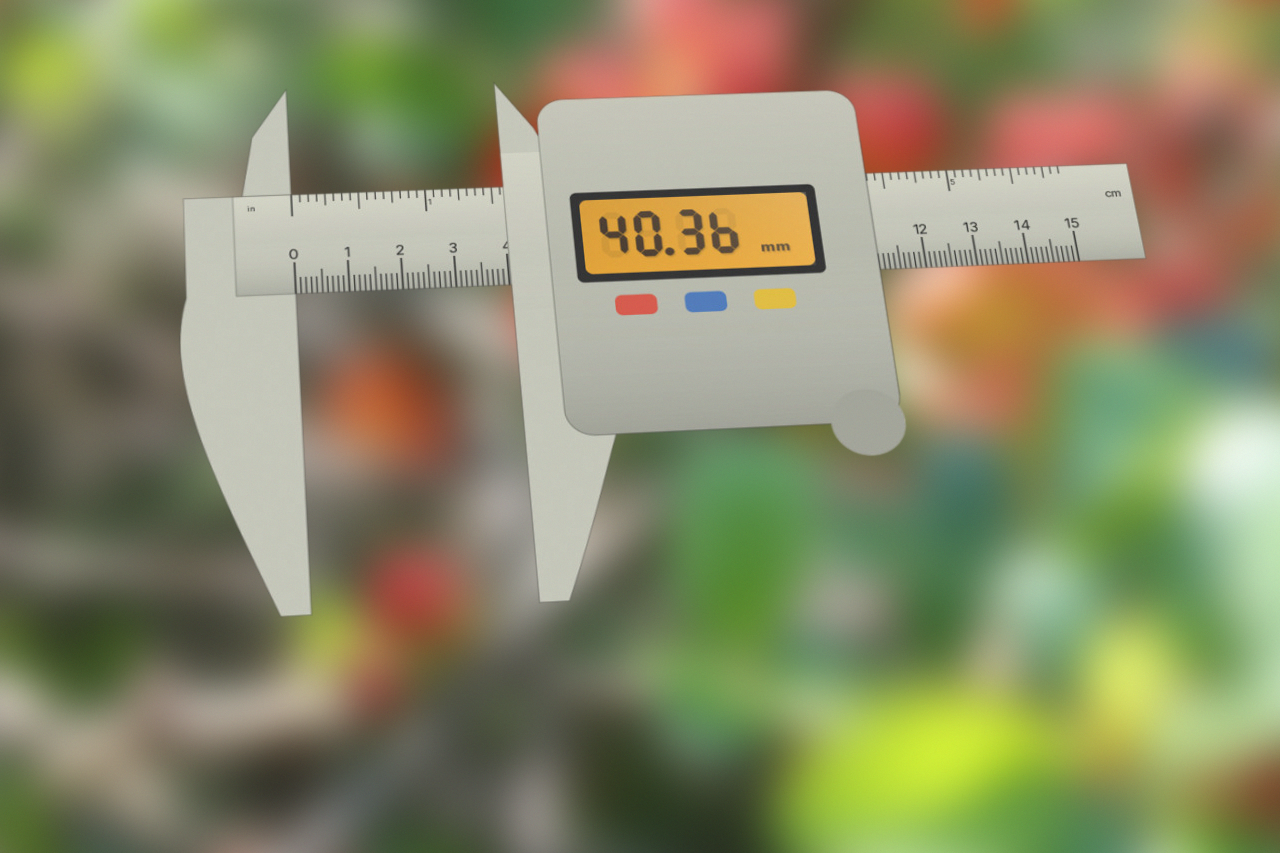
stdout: mm 40.36
